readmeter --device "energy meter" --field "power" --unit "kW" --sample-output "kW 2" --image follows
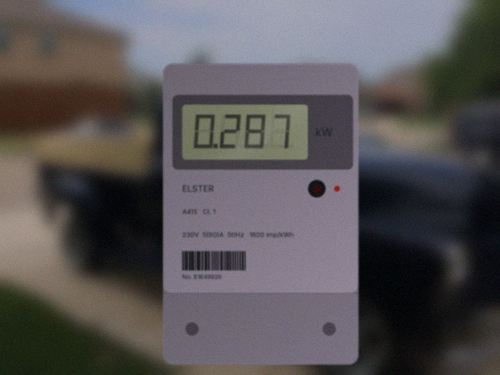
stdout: kW 0.287
